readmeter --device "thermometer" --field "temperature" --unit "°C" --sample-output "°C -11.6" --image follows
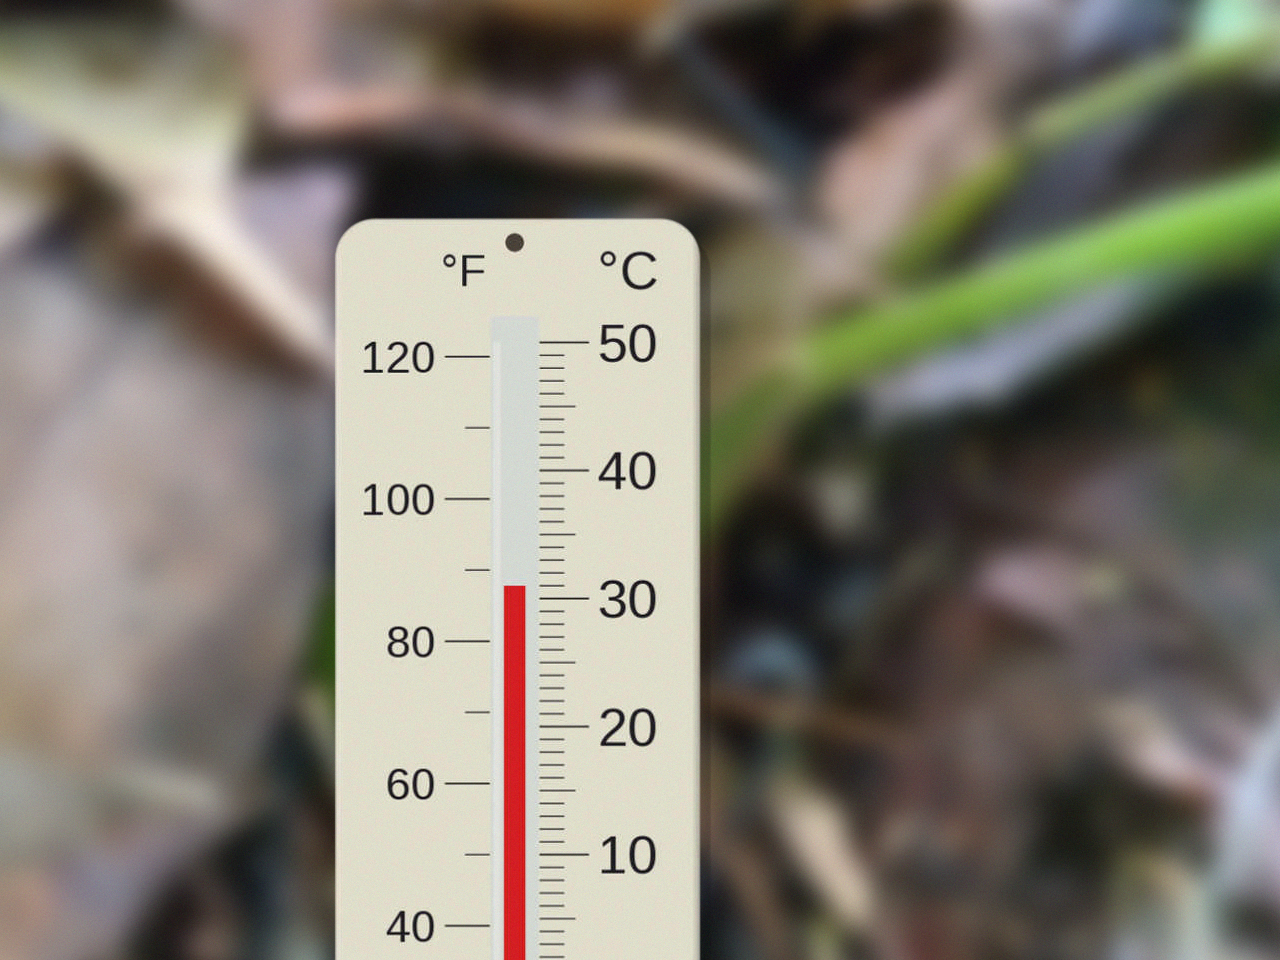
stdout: °C 31
